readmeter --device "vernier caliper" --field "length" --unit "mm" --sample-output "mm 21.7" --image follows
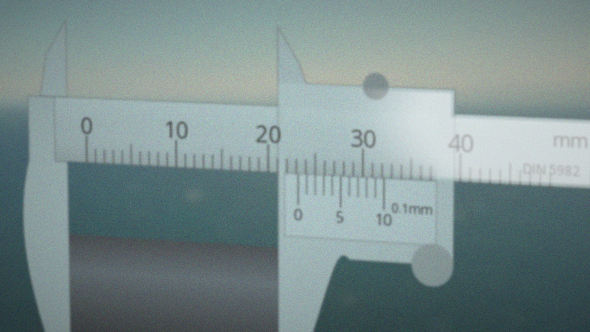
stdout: mm 23.2
